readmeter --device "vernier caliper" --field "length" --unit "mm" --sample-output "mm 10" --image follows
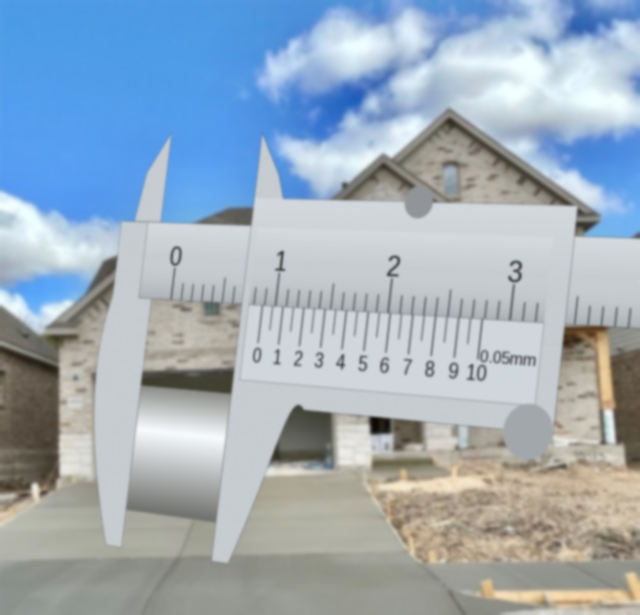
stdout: mm 8.8
